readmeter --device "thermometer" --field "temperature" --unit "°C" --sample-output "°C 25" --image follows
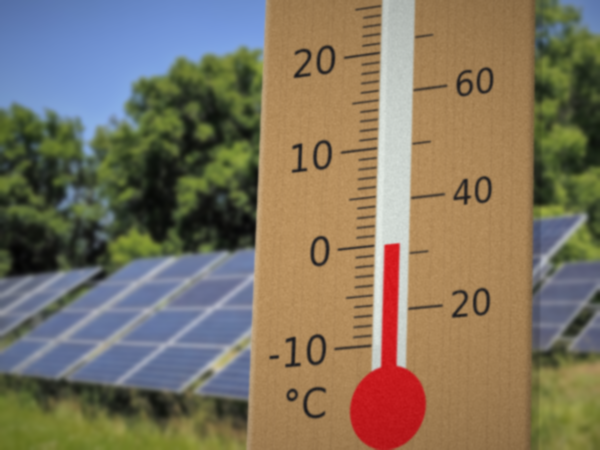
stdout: °C 0
